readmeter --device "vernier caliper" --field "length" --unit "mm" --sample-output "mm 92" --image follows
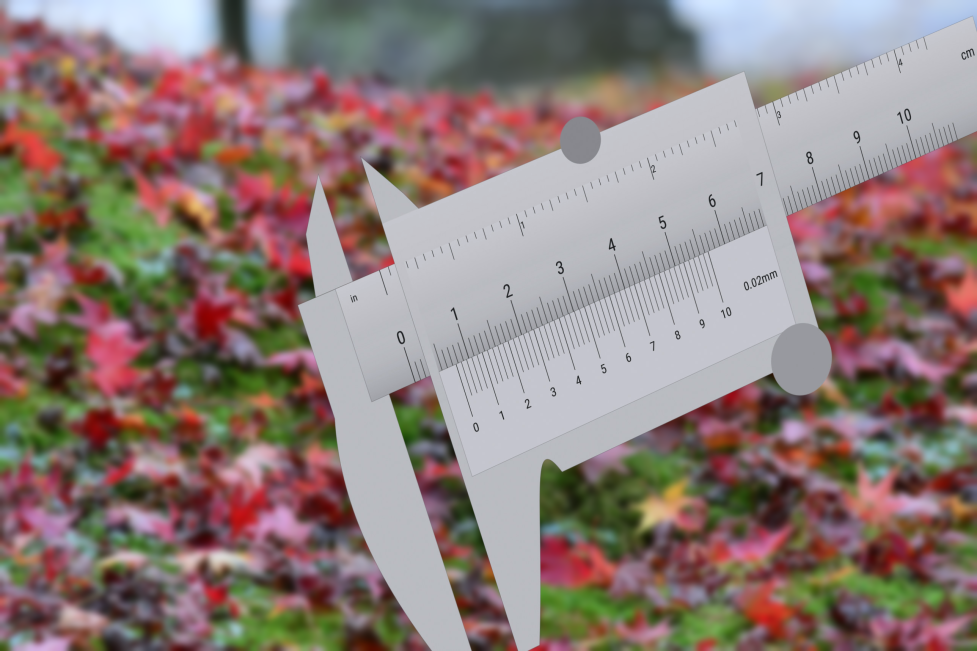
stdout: mm 7.6
